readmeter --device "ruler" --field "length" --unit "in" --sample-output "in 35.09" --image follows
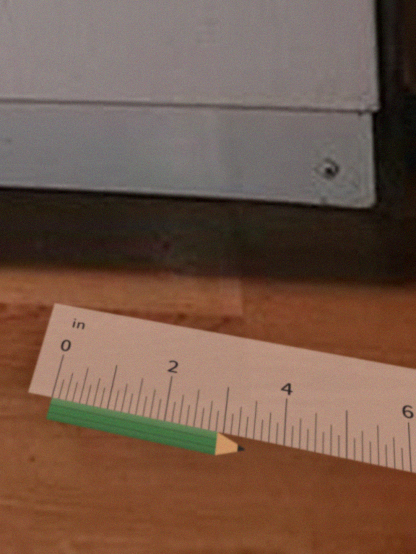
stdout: in 3.375
